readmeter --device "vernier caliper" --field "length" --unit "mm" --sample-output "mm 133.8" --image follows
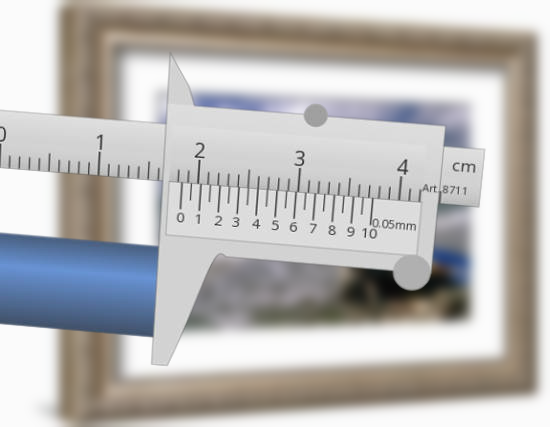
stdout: mm 18.4
